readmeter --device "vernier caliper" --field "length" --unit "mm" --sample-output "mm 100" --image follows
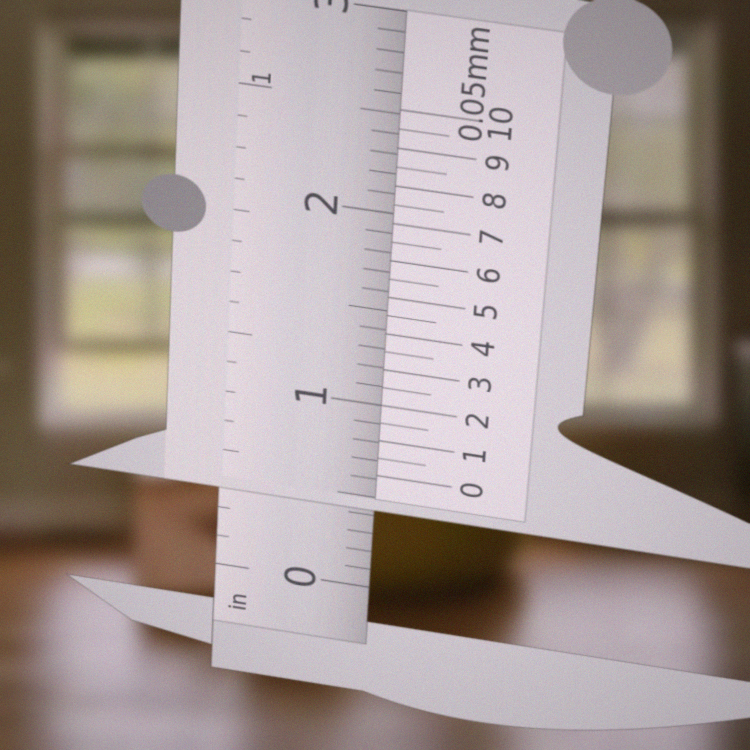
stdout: mm 6.2
